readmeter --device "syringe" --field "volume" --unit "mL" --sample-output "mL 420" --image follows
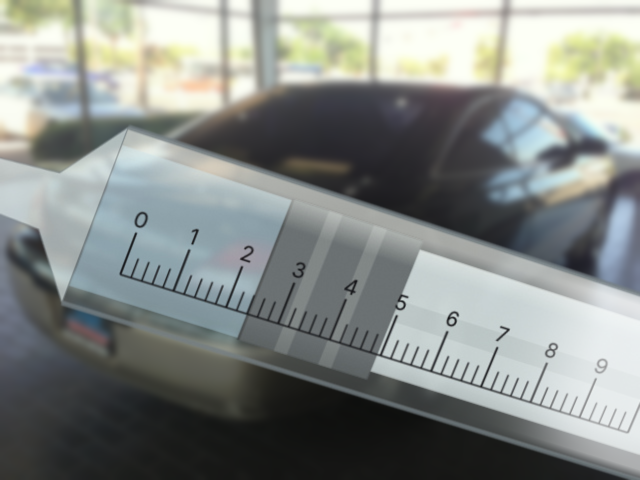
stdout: mL 2.4
